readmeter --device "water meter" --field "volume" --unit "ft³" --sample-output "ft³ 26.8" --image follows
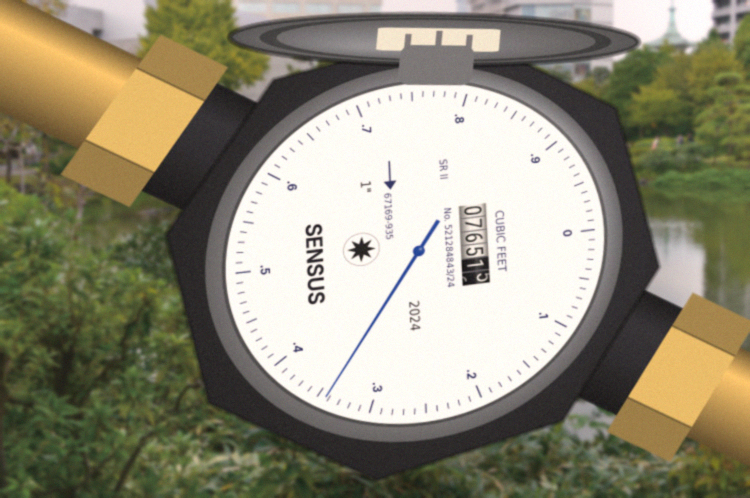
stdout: ft³ 76515.34
